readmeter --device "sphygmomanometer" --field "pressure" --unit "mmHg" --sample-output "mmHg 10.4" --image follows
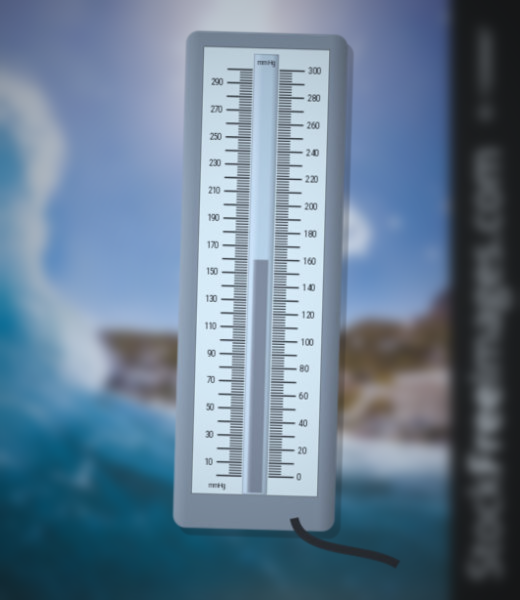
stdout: mmHg 160
